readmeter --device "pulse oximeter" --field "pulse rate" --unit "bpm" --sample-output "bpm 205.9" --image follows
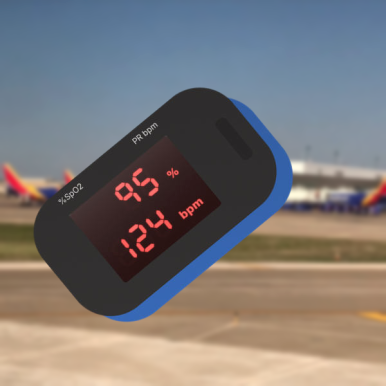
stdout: bpm 124
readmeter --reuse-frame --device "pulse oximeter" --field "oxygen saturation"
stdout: % 95
